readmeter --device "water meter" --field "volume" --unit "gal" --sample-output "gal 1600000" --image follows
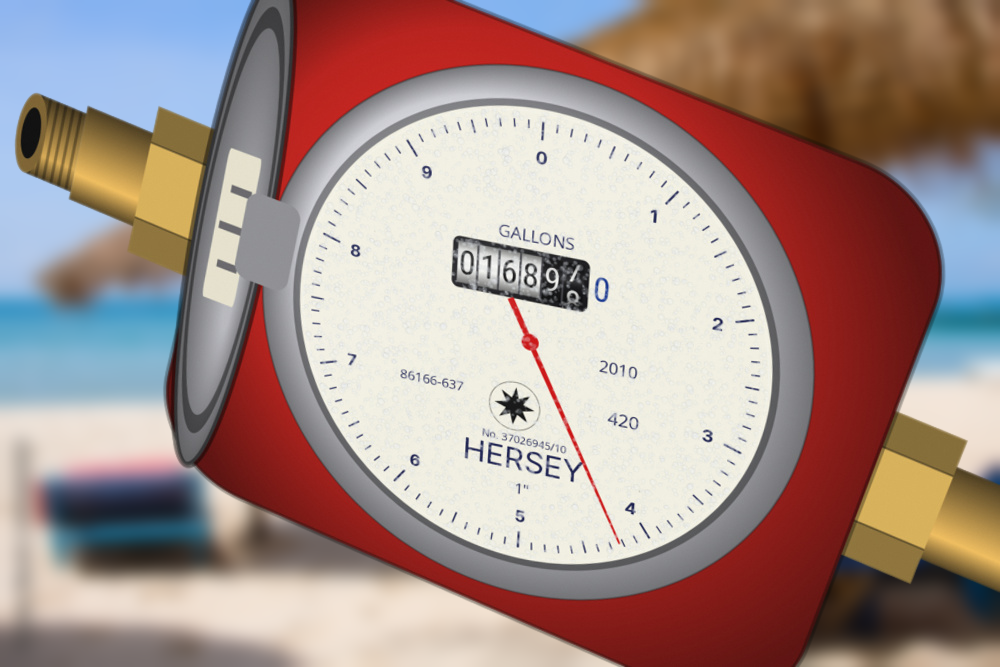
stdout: gal 168974.2
